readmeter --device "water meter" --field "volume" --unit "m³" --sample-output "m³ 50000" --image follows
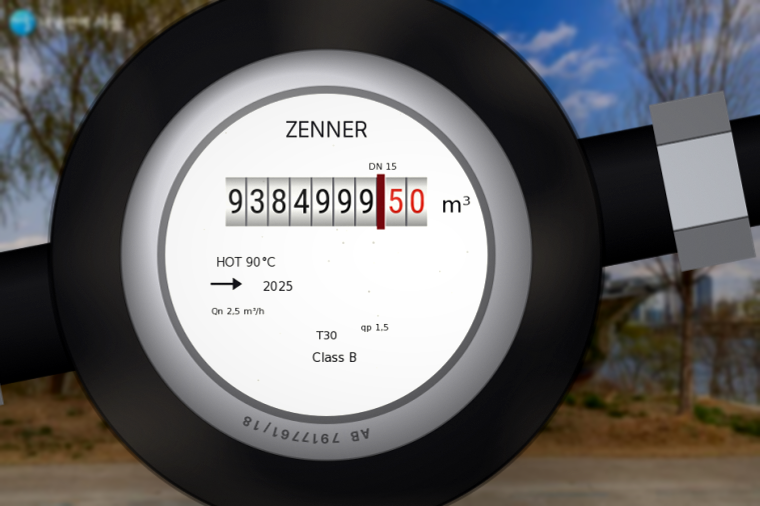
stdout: m³ 9384999.50
